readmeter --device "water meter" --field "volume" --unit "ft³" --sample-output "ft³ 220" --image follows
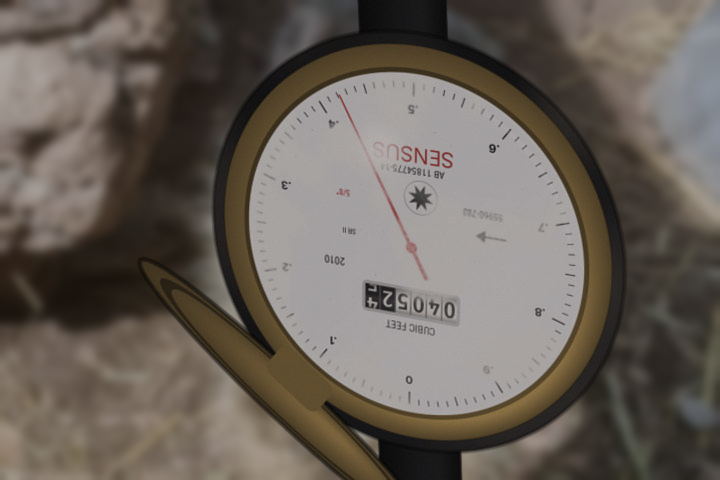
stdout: ft³ 40524.42
